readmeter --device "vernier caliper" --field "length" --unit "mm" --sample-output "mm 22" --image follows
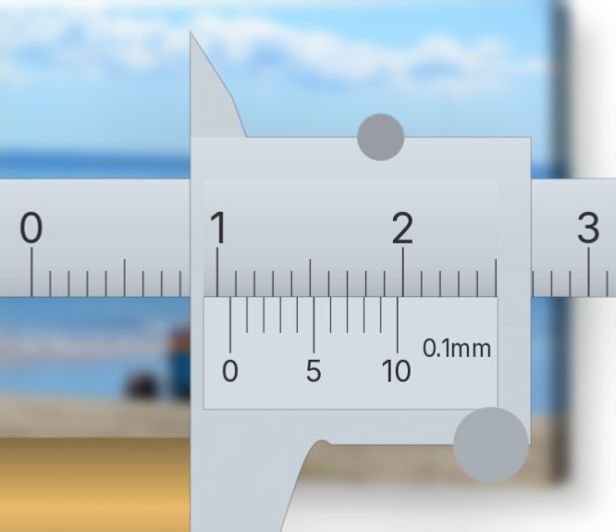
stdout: mm 10.7
